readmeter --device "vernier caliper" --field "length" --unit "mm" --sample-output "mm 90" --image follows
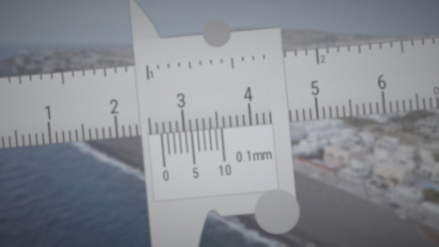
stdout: mm 26.6
